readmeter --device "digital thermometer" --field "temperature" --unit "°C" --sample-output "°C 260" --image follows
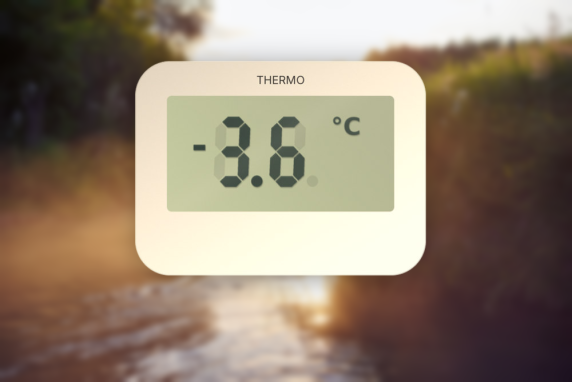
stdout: °C -3.6
